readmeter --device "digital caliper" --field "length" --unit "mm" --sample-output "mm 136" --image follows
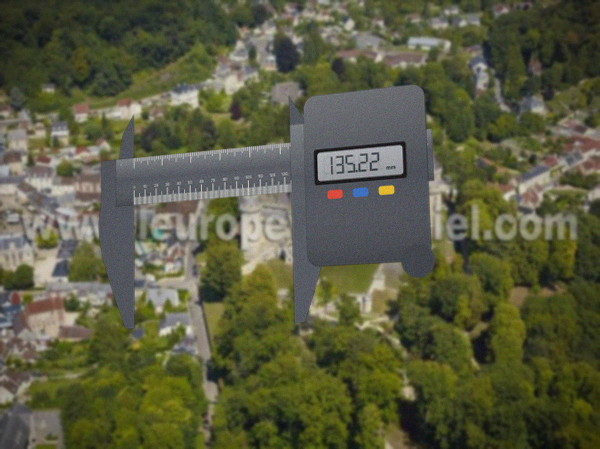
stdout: mm 135.22
